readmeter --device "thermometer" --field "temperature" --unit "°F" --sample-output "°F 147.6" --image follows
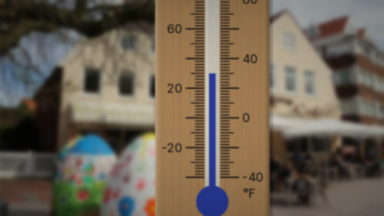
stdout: °F 30
